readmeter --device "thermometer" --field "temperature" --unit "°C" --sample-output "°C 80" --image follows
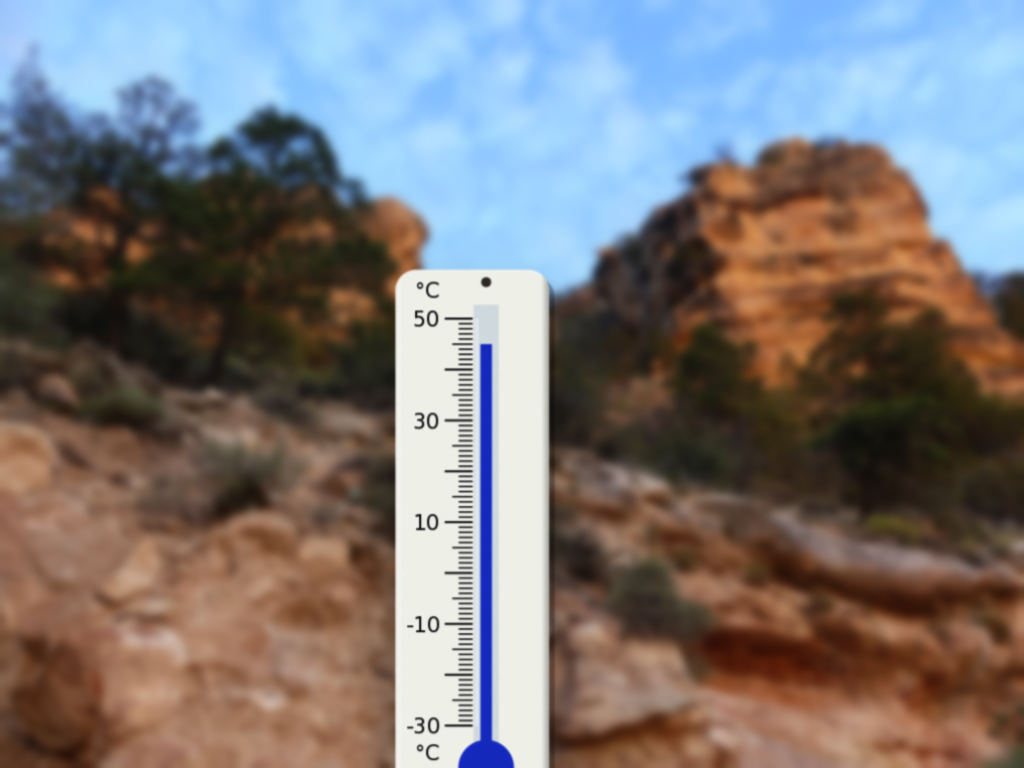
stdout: °C 45
